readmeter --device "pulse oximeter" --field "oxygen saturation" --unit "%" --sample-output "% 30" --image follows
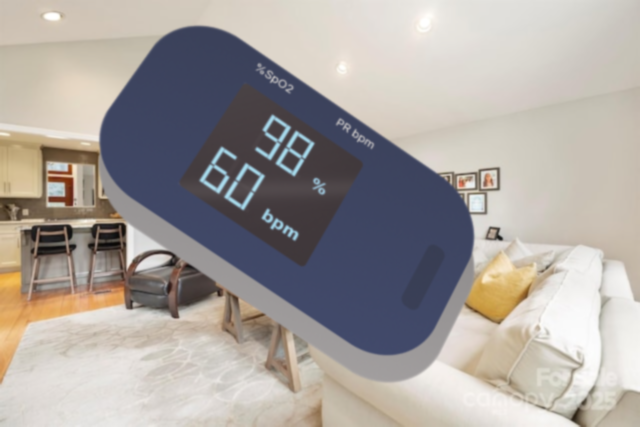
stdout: % 98
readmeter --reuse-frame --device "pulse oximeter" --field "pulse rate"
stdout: bpm 60
